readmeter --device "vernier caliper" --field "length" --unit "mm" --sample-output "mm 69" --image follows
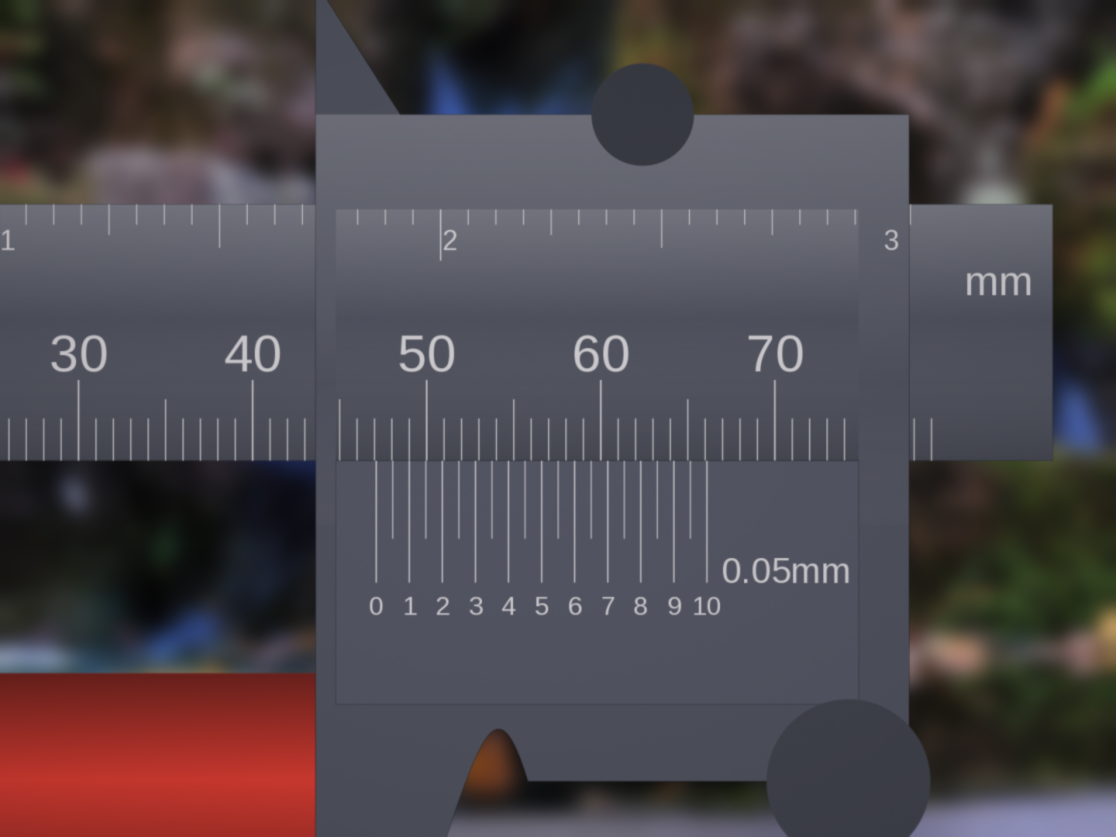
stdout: mm 47.1
